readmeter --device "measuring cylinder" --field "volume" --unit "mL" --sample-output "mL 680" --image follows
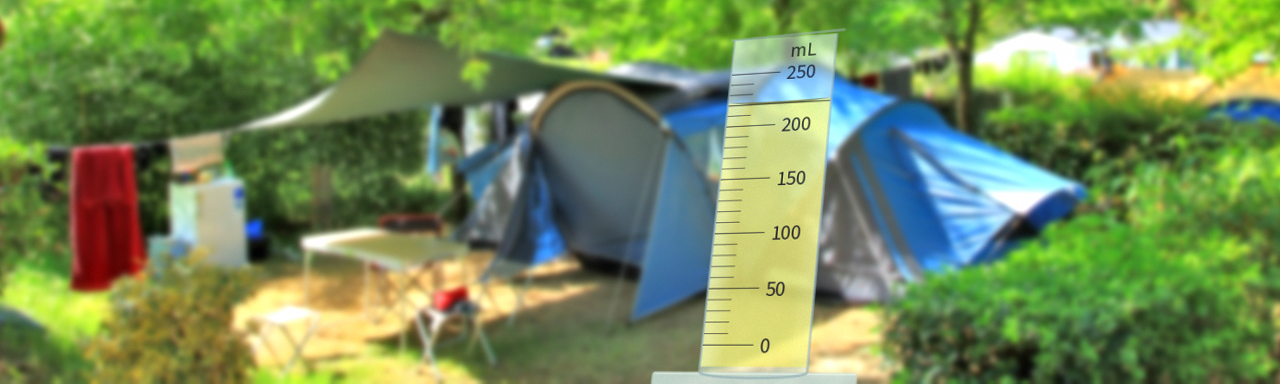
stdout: mL 220
